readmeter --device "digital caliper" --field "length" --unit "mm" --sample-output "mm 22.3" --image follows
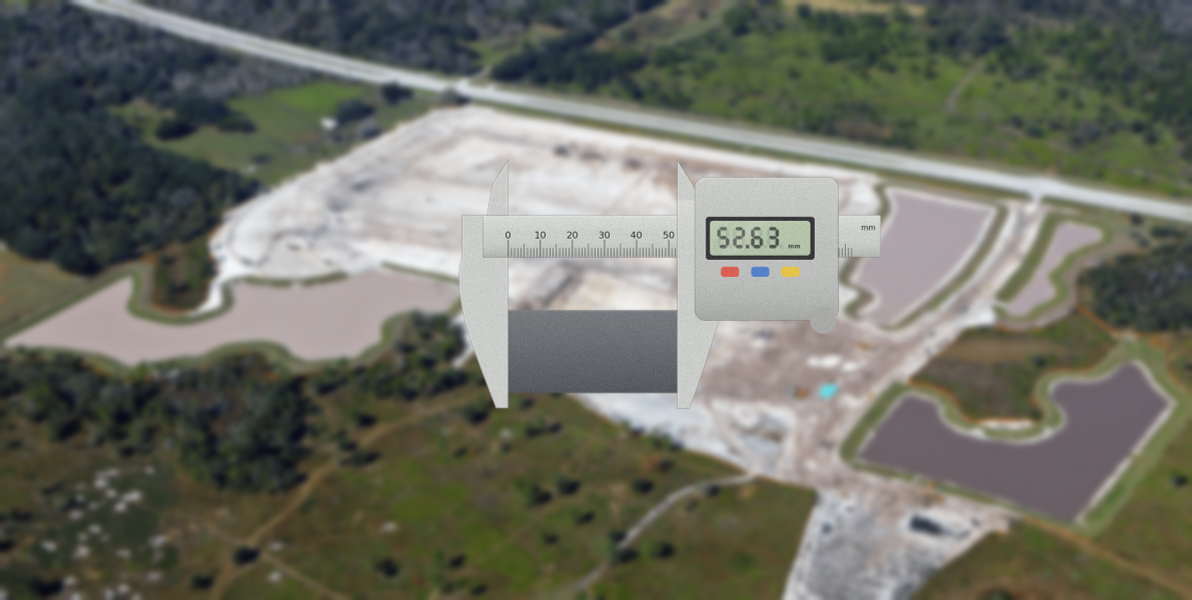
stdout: mm 52.63
